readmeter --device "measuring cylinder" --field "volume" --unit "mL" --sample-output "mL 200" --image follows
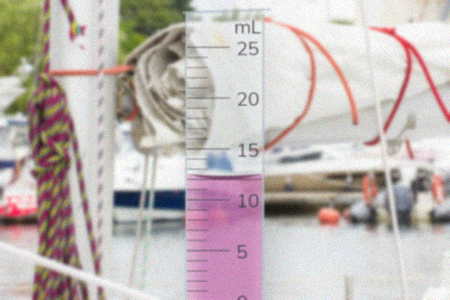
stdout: mL 12
